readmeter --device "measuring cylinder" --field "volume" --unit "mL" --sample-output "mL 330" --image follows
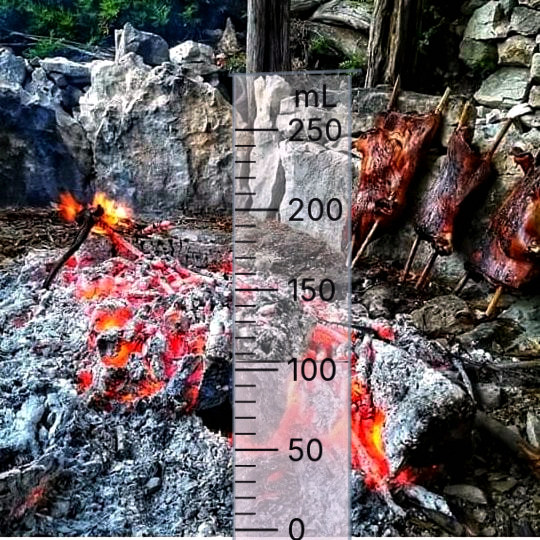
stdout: mL 105
